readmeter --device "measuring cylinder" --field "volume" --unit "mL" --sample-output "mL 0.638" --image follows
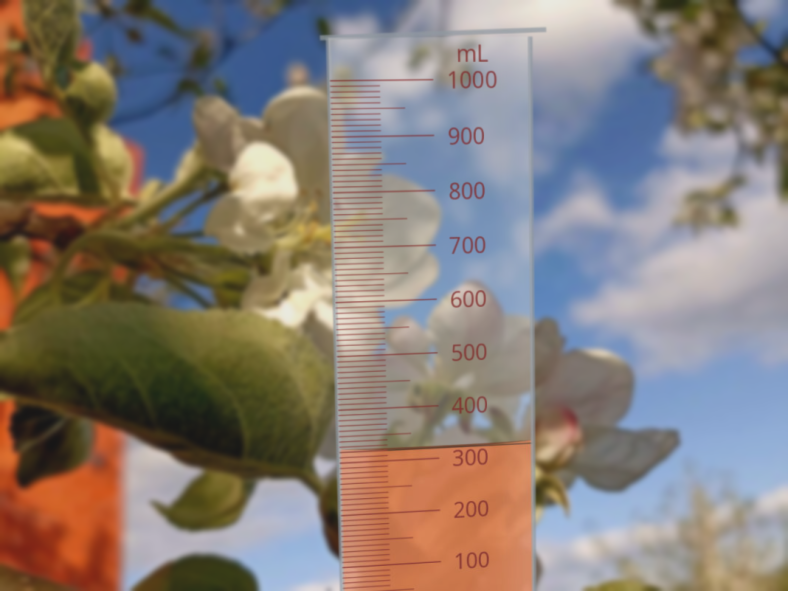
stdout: mL 320
